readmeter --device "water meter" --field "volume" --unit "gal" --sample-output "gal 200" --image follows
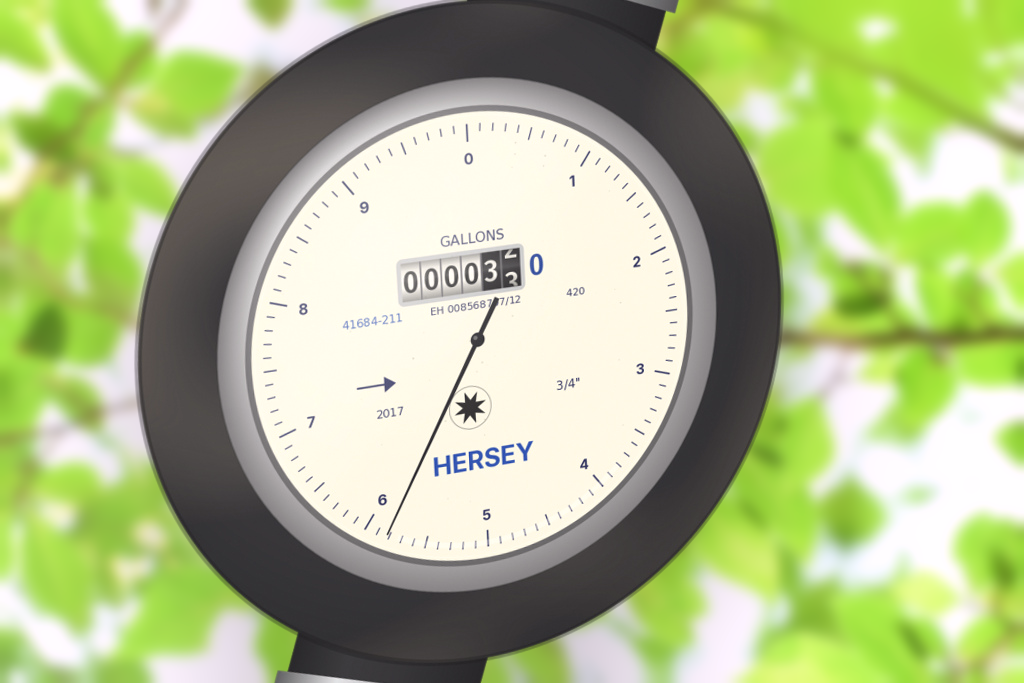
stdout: gal 325.8
